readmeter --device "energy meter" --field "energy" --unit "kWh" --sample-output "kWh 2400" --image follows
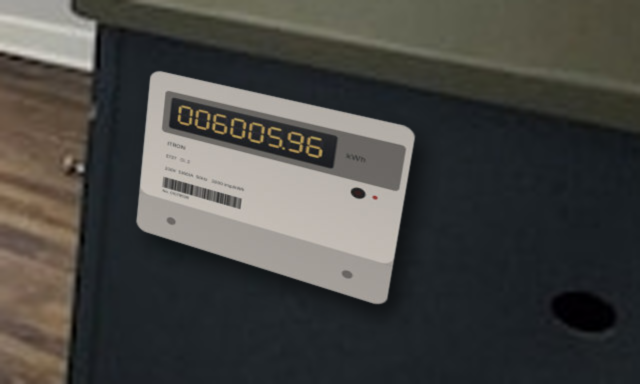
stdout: kWh 6005.96
